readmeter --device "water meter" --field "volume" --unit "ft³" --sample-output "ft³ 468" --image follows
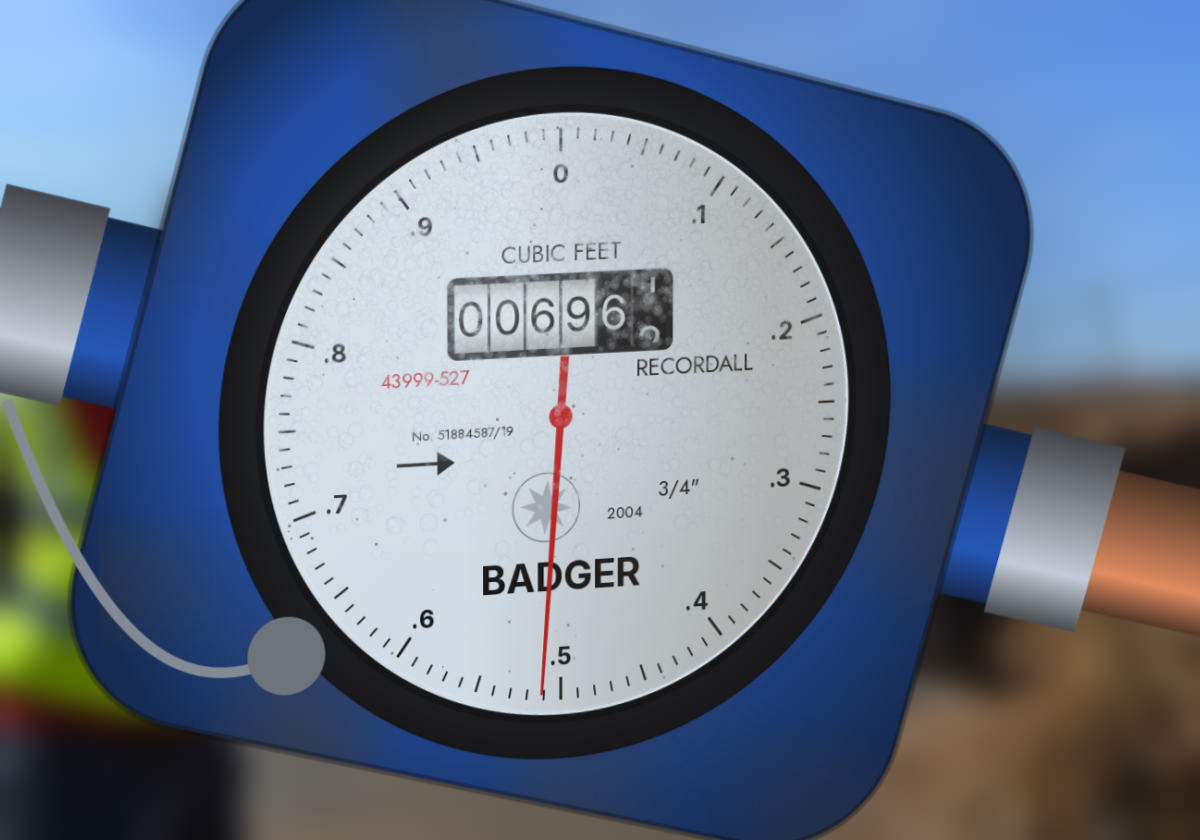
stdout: ft³ 6961.51
